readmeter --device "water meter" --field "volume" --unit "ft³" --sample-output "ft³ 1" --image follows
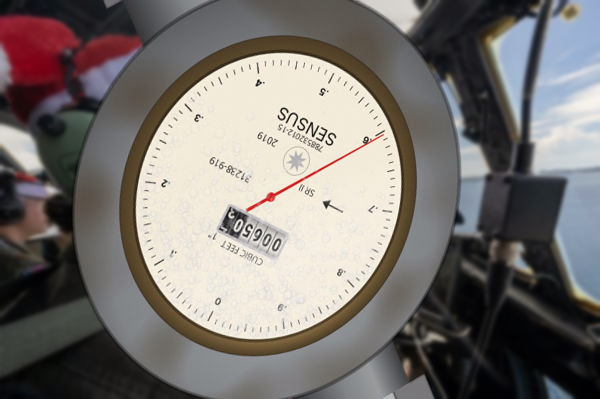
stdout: ft³ 6502.60
